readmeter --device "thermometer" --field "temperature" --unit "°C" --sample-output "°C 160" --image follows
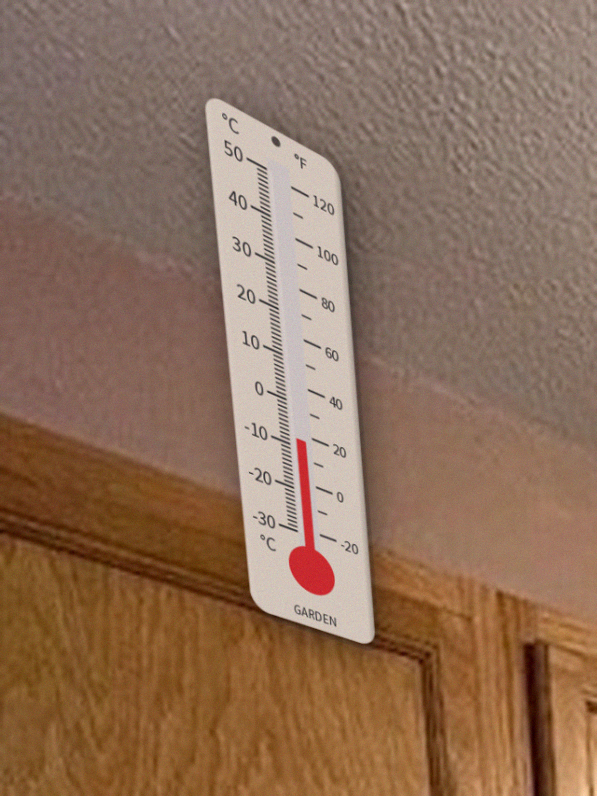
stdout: °C -8
